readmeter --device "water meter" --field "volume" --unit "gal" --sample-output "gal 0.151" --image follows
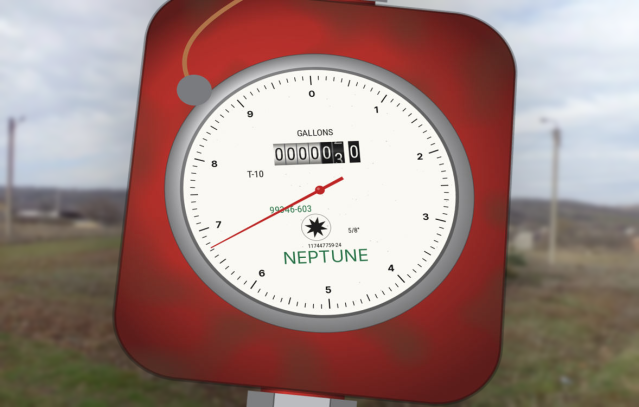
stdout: gal 26.7
